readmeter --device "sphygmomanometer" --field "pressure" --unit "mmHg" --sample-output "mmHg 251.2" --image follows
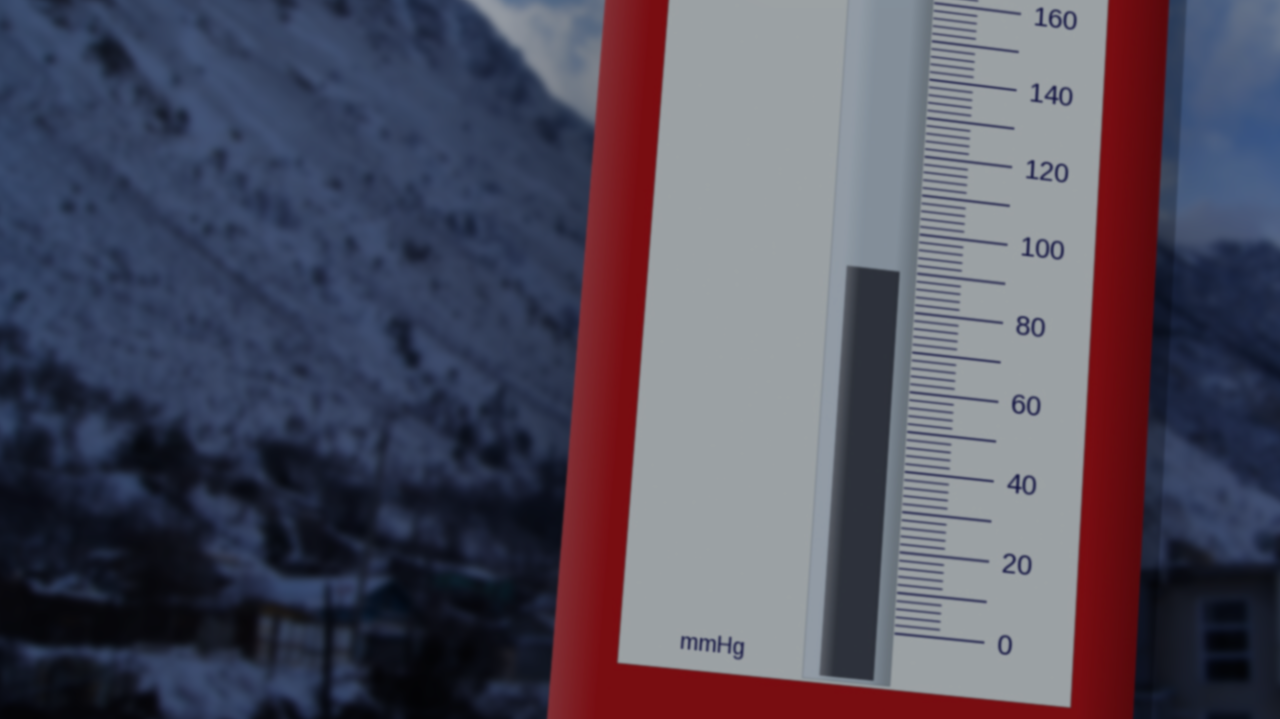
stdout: mmHg 90
